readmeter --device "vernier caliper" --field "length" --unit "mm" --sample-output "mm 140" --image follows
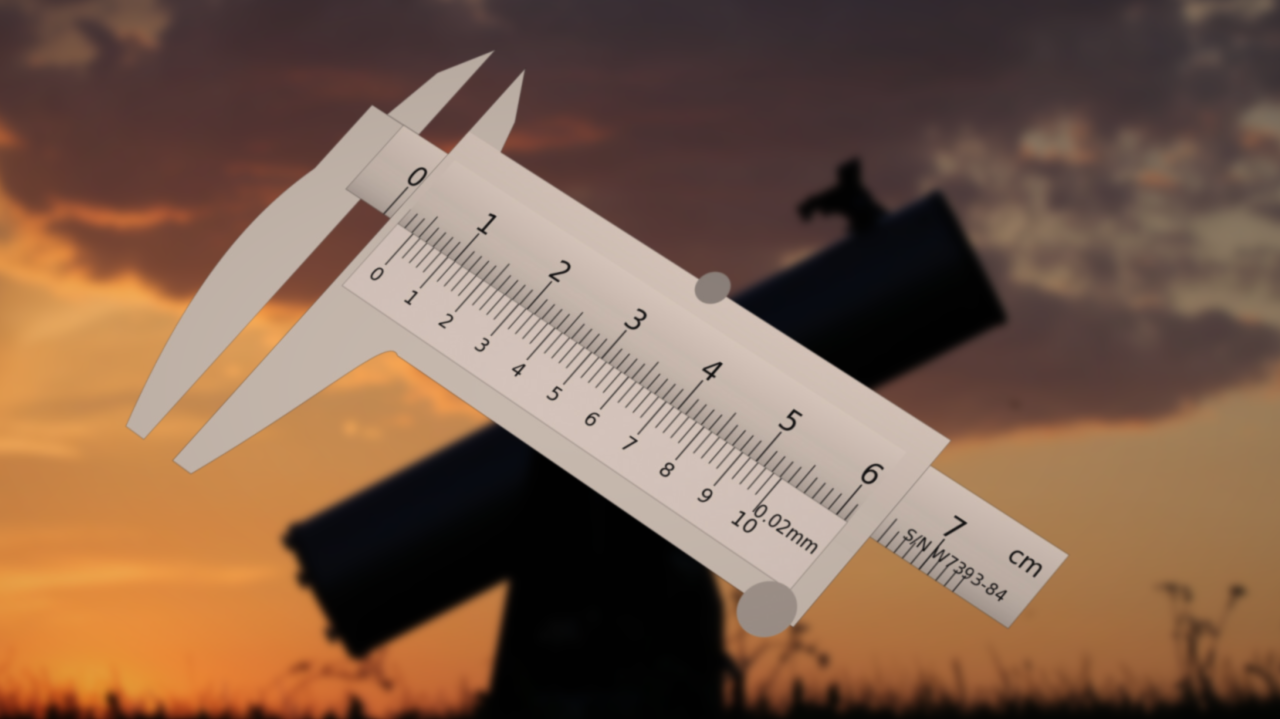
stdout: mm 4.2
